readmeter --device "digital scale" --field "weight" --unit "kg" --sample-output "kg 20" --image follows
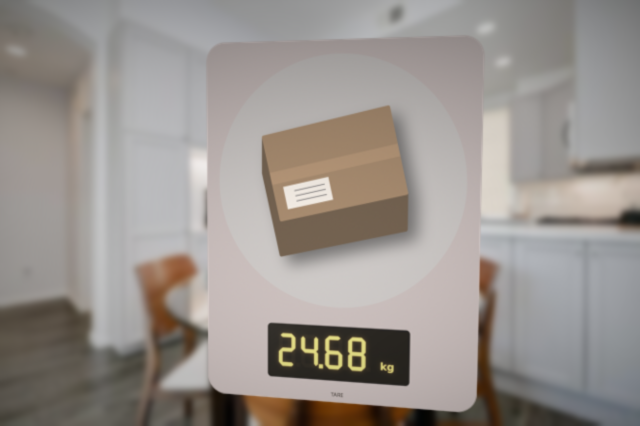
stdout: kg 24.68
